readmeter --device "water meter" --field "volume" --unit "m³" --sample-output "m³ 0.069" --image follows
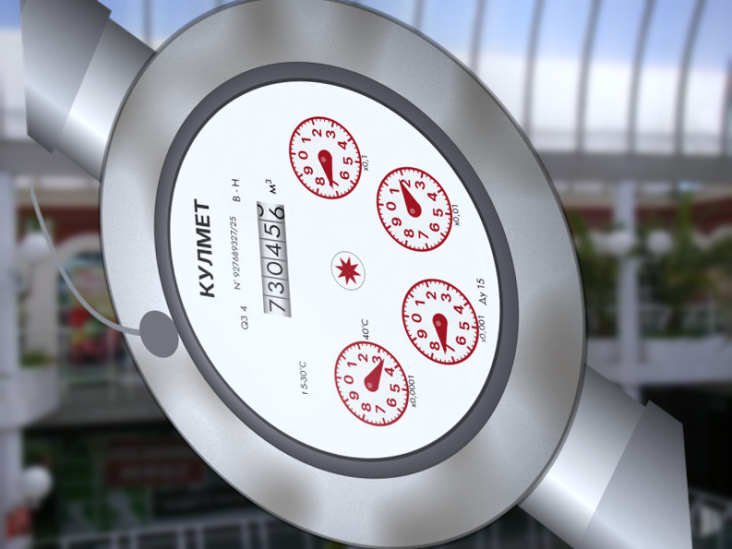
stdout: m³ 730455.7173
